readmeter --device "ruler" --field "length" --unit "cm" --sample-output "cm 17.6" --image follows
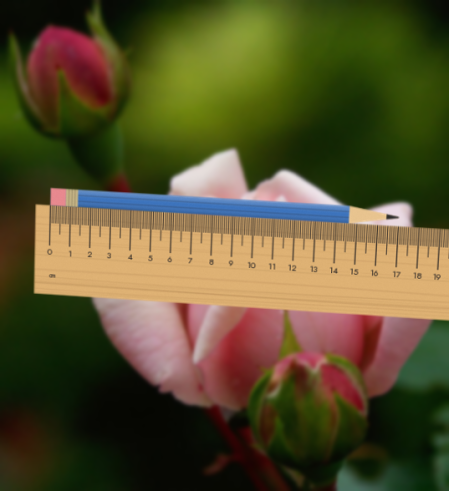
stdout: cm 17
